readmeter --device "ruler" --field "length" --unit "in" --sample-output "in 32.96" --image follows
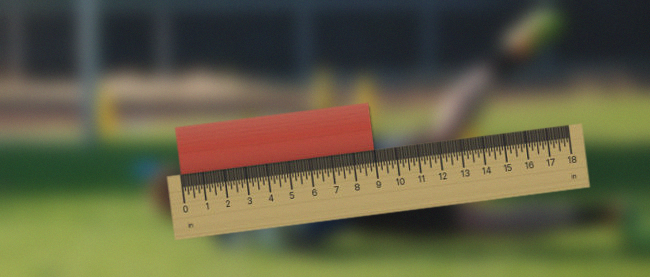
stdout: in 9
